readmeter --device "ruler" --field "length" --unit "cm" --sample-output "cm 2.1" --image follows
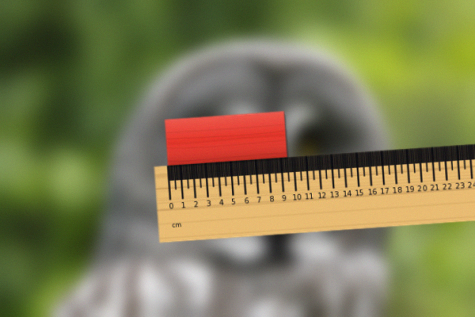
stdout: cm 9.5
